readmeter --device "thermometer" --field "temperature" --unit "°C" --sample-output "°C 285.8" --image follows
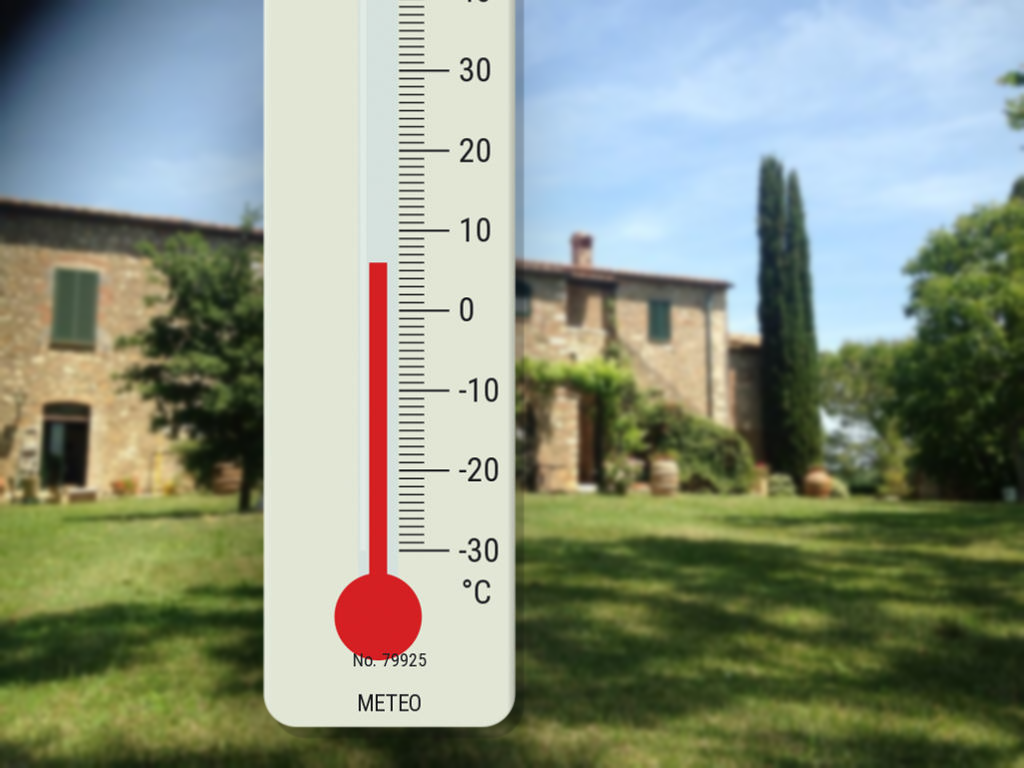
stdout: °C 6
